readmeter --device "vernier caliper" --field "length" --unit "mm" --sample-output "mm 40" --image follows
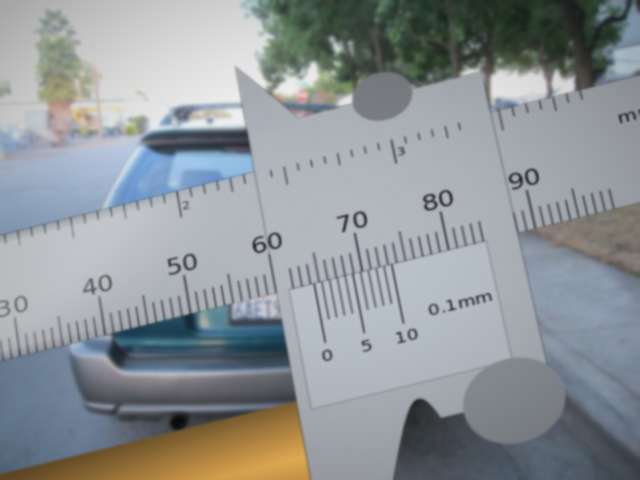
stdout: mm 64.4
